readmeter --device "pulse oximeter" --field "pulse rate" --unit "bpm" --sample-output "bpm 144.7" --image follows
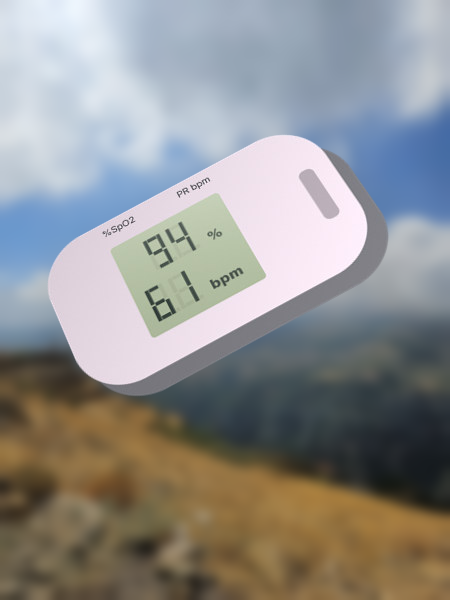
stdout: bpm 61
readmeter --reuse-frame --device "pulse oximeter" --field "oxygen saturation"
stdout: % 94
